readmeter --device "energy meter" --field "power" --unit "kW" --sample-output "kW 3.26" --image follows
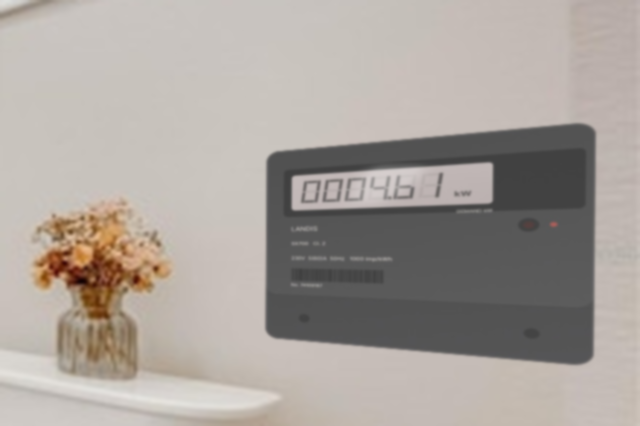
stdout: kW 4.61
